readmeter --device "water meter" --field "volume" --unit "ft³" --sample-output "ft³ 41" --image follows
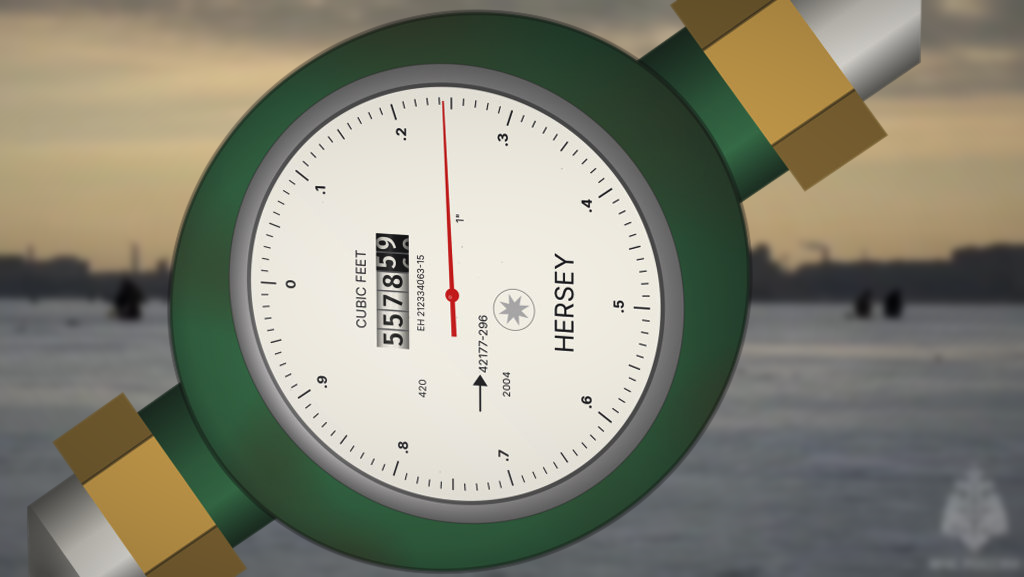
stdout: ft³ 557859.24
